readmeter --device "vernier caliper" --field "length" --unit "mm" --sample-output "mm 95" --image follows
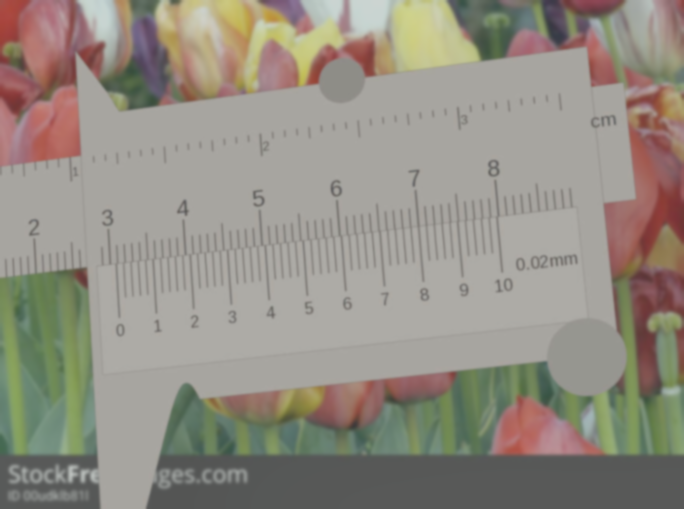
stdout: mm 30.8
